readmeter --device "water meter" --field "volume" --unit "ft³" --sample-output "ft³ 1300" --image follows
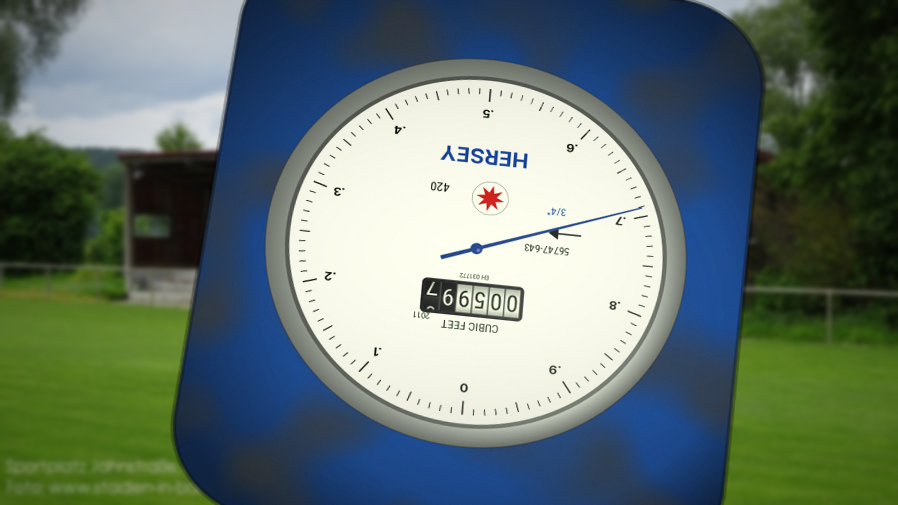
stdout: ft³ 5996.69
